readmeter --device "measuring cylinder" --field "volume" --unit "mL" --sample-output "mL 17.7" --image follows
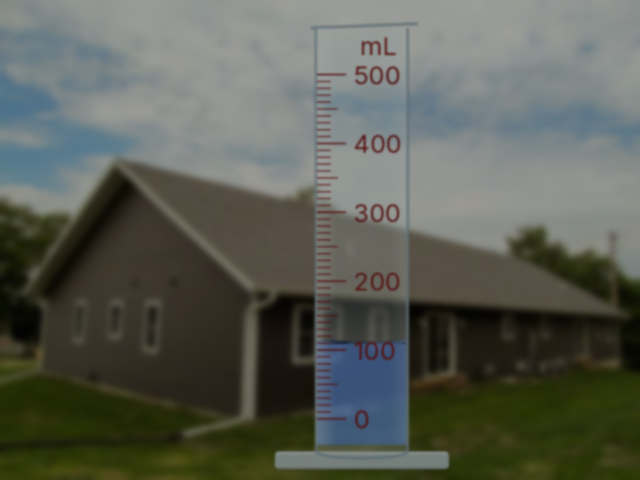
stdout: mL 110
